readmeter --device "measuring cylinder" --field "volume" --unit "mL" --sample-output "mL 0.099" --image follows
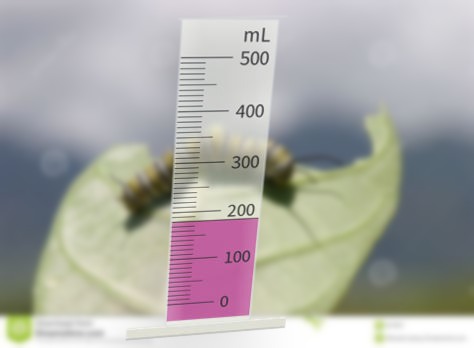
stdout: mL 180
